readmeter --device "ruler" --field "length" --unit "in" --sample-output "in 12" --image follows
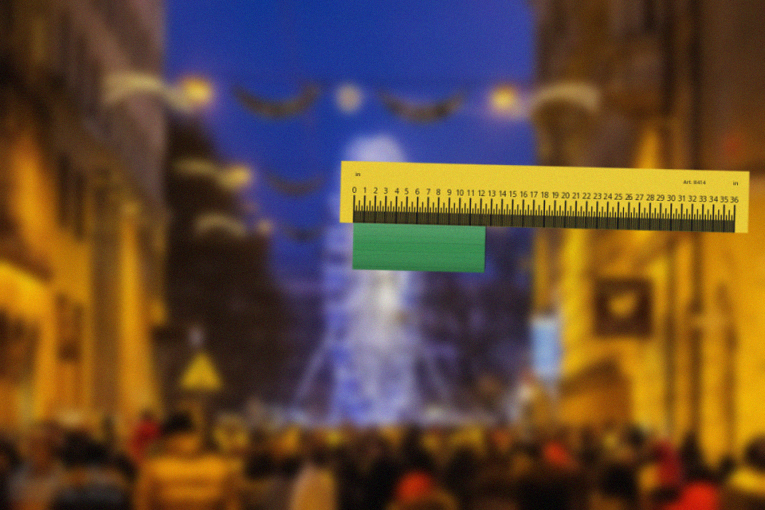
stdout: in 12.5
